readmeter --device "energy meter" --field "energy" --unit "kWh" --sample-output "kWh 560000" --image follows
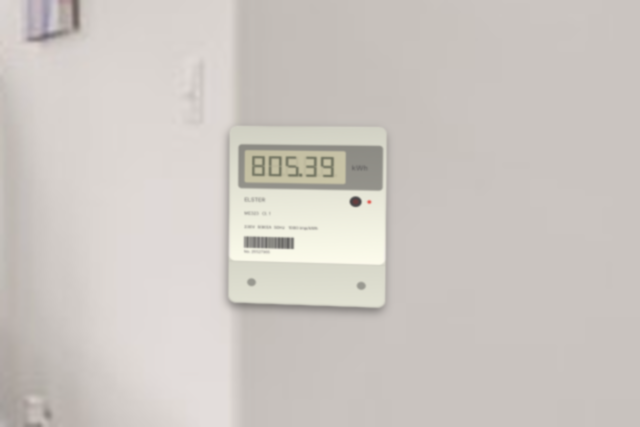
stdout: kWh 805.39
